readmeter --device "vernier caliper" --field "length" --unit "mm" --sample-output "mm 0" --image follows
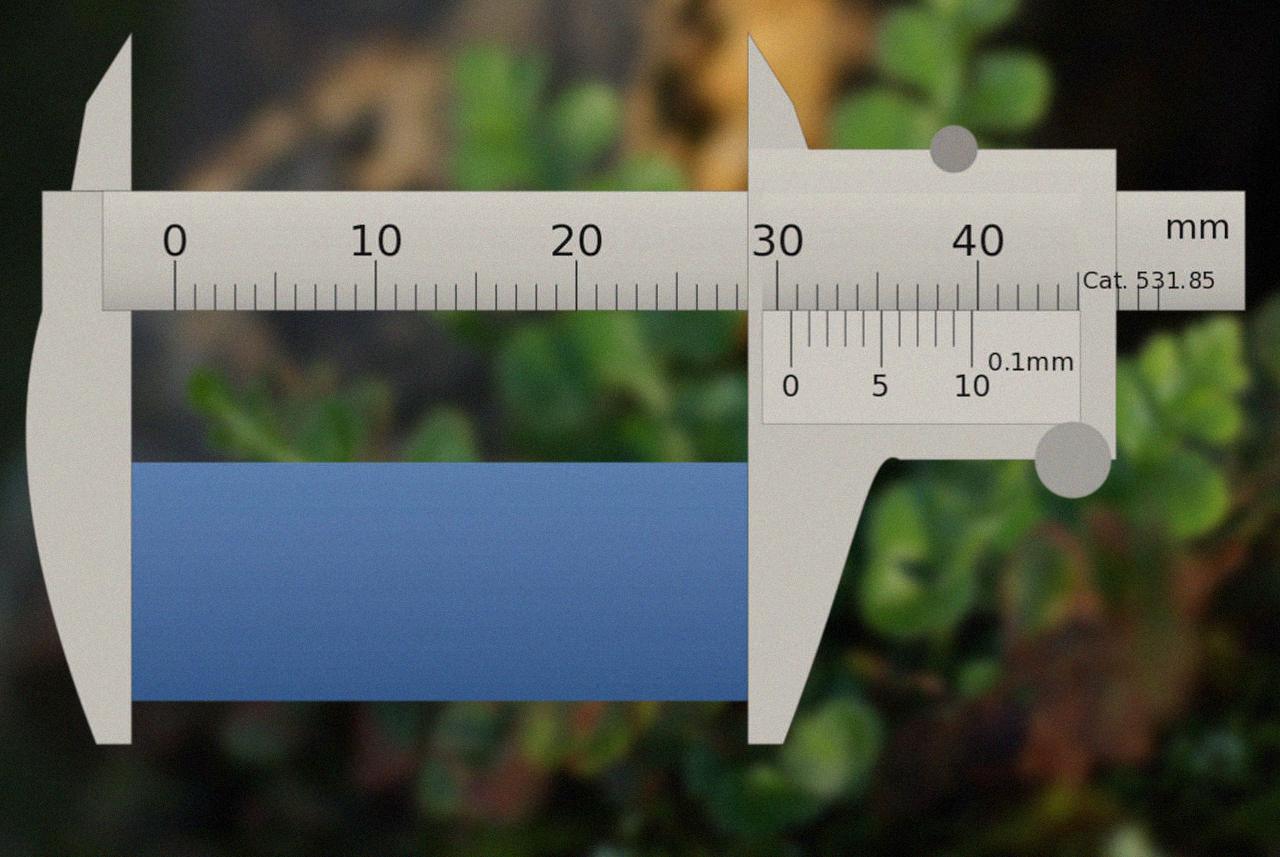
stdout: mm 30.7
